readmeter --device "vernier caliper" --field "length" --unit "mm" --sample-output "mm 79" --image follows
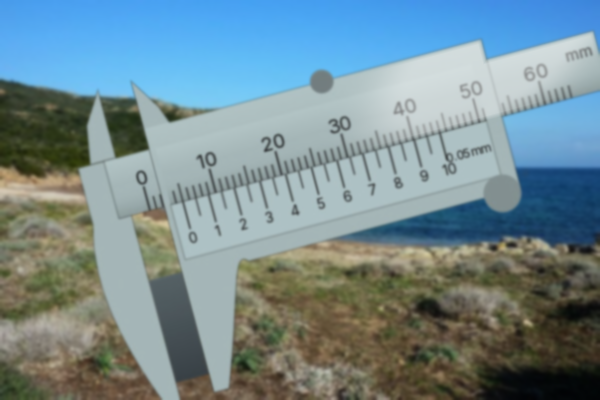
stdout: mm 5.0
